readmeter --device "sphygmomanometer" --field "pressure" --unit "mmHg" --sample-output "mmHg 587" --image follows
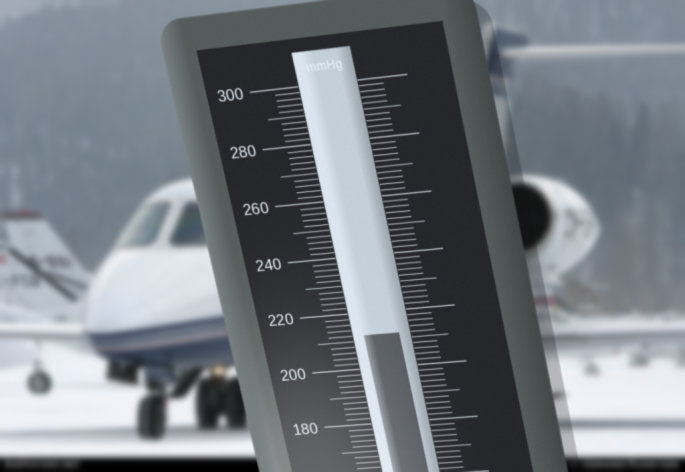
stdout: mmHg 212
